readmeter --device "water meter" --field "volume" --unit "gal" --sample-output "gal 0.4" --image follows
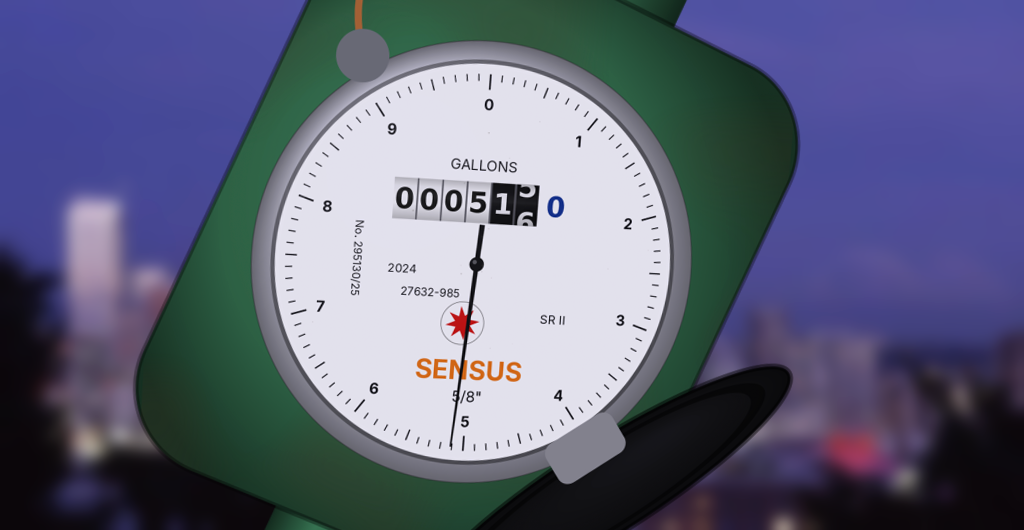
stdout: gal 5155.1
